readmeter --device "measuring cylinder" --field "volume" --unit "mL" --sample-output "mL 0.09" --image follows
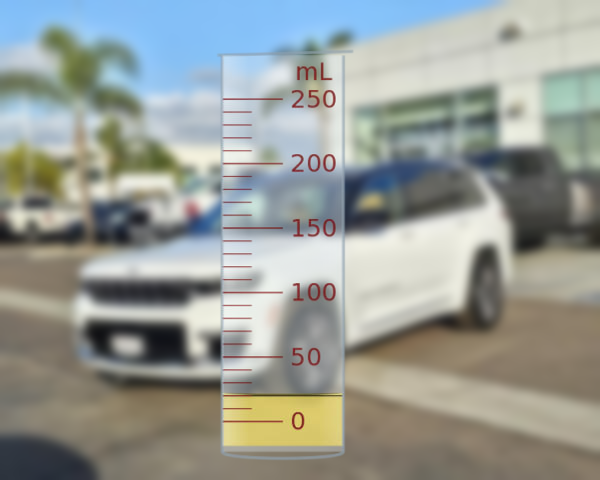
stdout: mL 20
